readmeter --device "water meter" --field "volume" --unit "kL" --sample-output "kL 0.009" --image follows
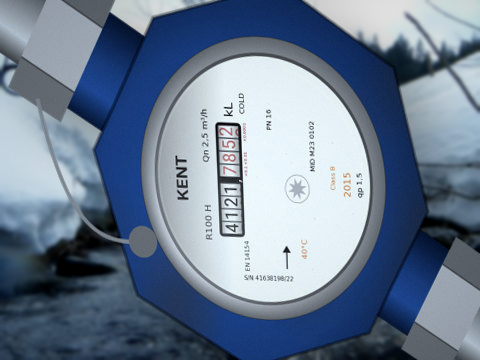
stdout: kL 4121.7852
